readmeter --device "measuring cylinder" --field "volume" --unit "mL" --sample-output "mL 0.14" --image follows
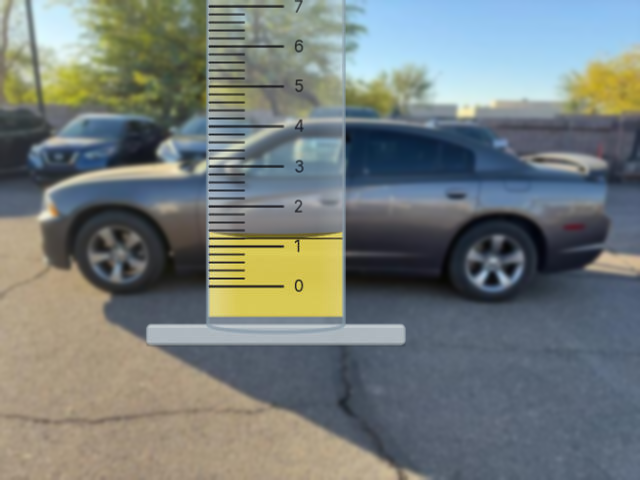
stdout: mL 1.2
